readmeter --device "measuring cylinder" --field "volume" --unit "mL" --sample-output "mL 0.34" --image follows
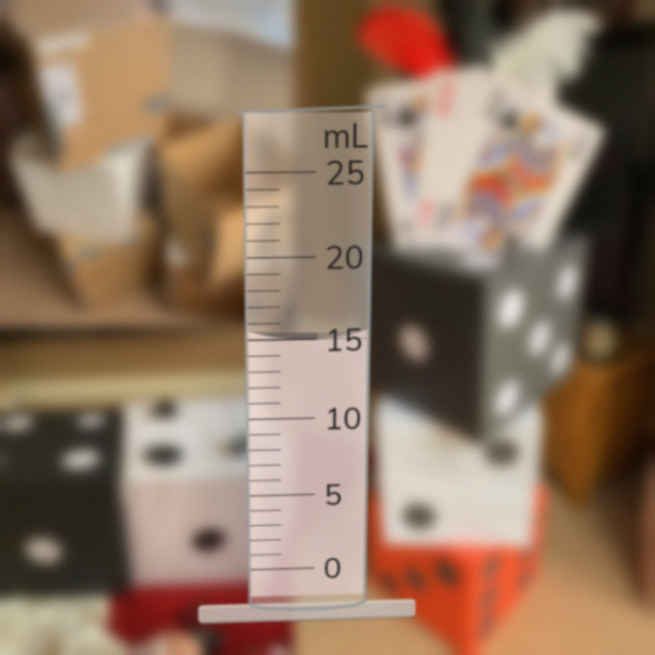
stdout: mL 15
